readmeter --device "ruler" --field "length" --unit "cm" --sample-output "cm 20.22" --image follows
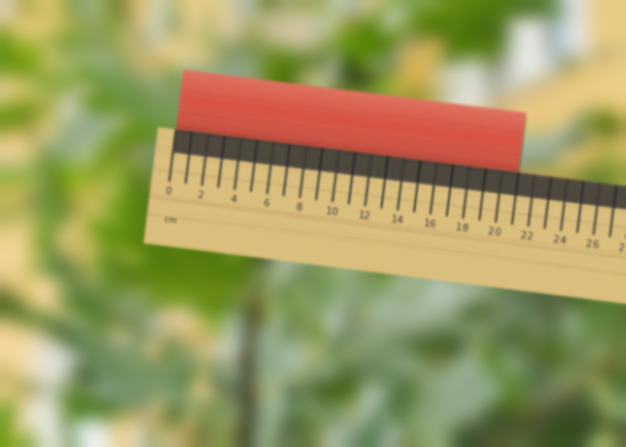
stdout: cm 21
